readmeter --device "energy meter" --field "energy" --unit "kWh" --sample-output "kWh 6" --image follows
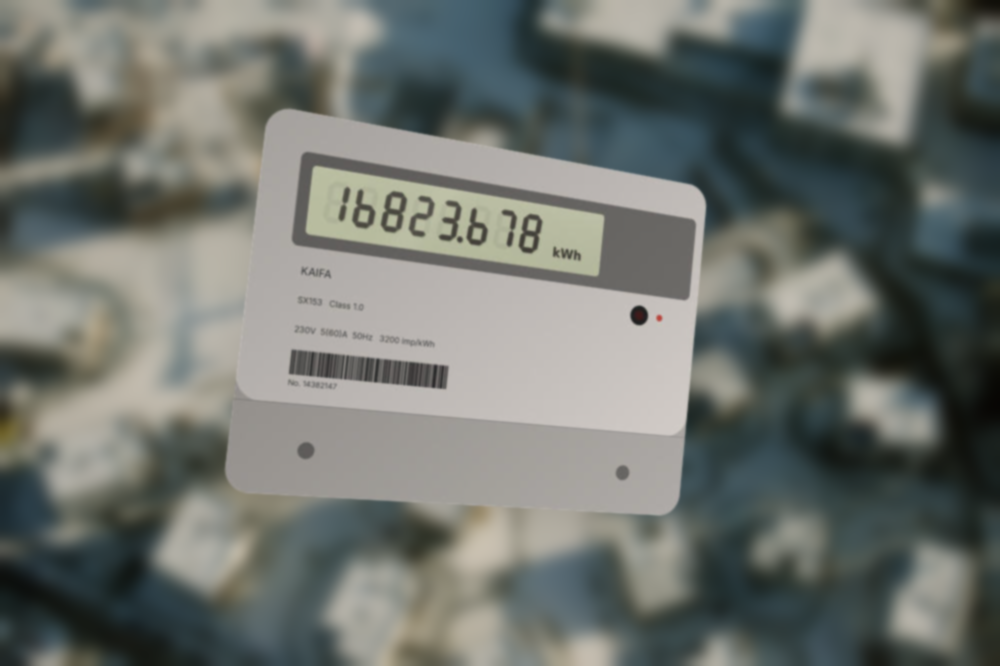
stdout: kWh 16823.678
